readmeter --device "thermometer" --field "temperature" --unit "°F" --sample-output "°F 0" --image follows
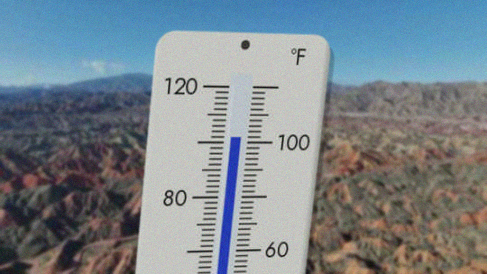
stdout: °F 102
